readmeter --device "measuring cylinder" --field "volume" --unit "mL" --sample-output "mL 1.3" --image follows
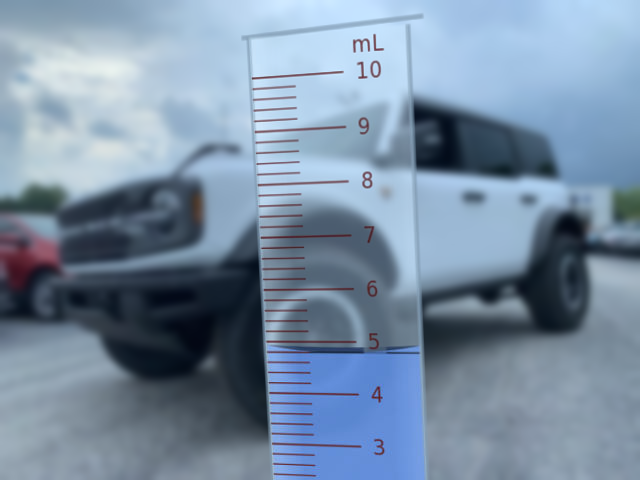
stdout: mL 4.8
